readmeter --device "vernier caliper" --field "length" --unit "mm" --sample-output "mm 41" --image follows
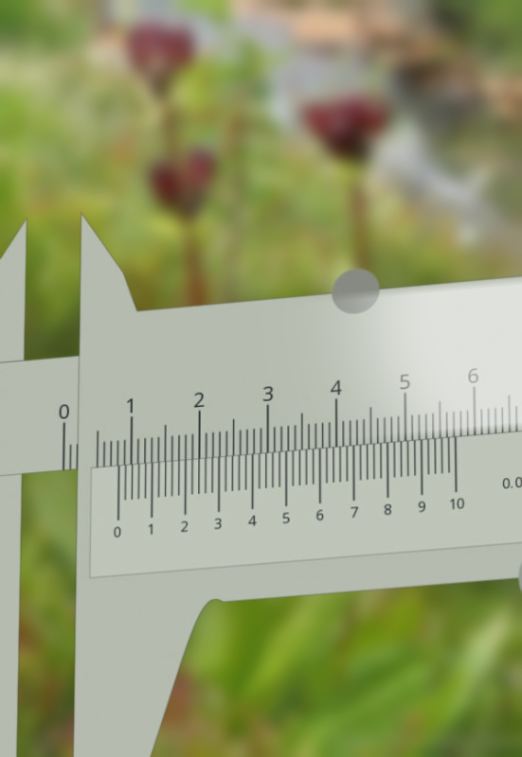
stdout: mm 8.2
